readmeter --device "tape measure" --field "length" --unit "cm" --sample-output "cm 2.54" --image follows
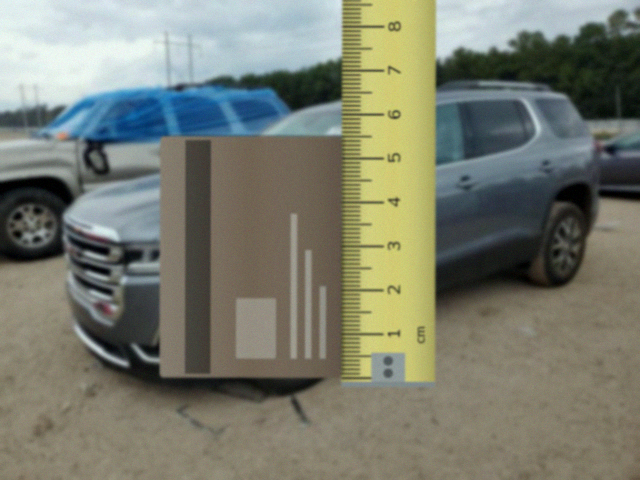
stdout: cm 5.5
